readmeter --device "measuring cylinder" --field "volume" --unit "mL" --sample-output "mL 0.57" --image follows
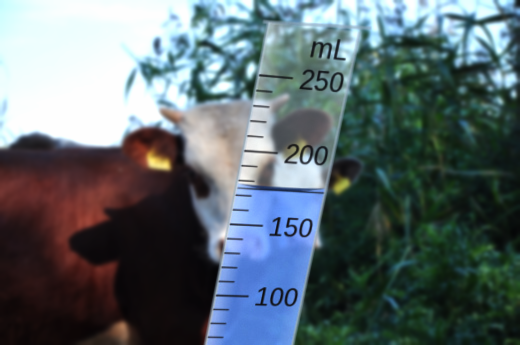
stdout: mL 175
